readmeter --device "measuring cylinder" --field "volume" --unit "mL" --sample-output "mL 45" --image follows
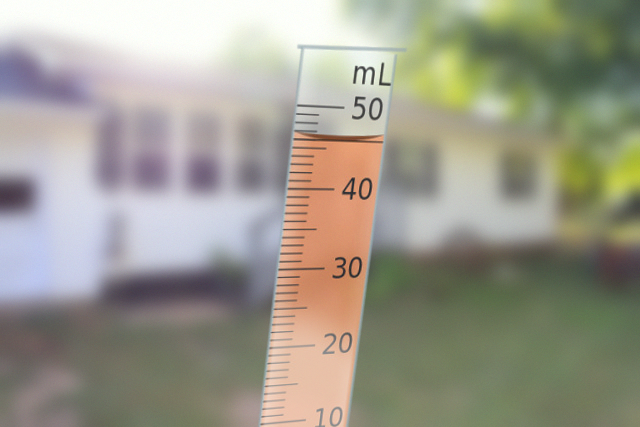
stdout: mL 46
